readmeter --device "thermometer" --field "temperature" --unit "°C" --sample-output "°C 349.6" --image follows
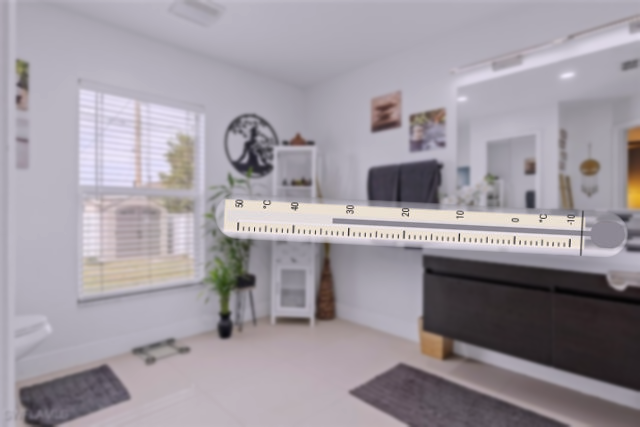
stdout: °C 33
